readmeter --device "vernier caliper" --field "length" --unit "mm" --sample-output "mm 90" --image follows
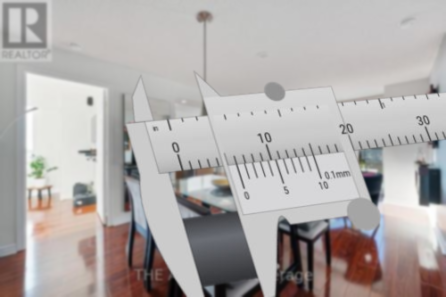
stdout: mm 6.0
